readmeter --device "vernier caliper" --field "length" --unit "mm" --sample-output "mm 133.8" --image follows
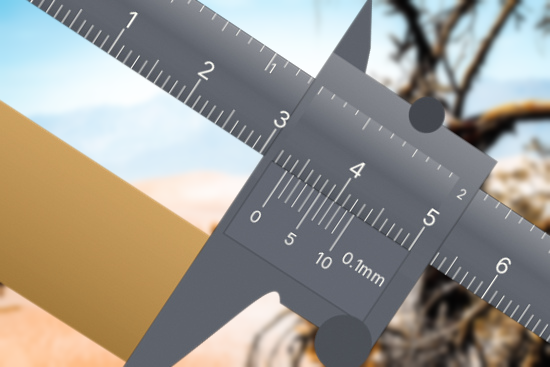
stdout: mm 33.6
